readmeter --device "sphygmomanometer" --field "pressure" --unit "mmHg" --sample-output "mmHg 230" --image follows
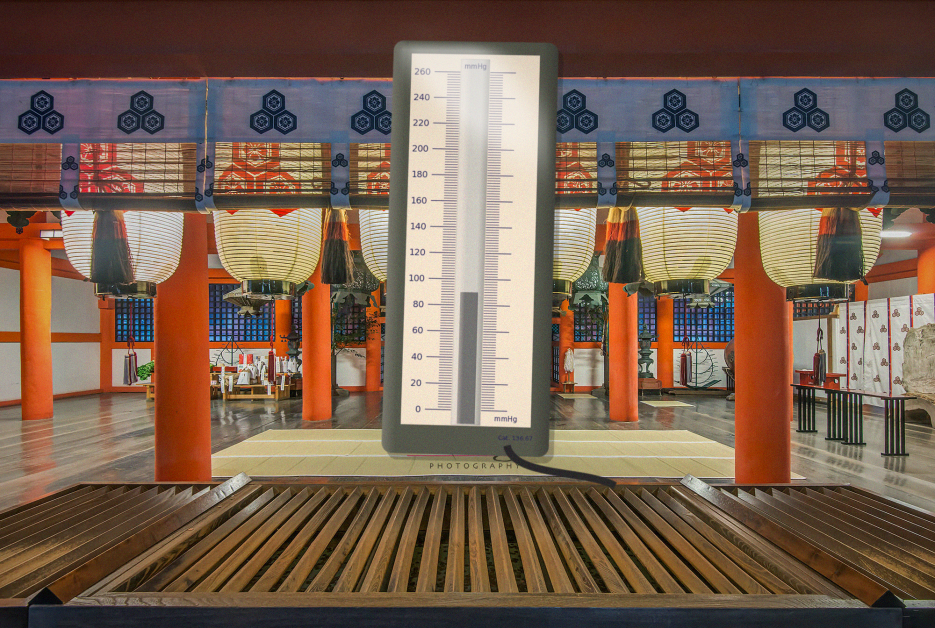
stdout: mmHg 90
